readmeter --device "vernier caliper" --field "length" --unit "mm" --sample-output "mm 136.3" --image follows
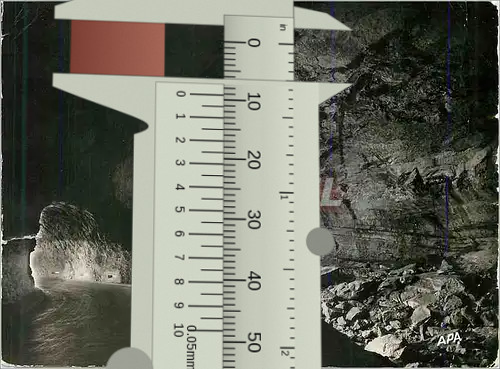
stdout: mm 9.2
